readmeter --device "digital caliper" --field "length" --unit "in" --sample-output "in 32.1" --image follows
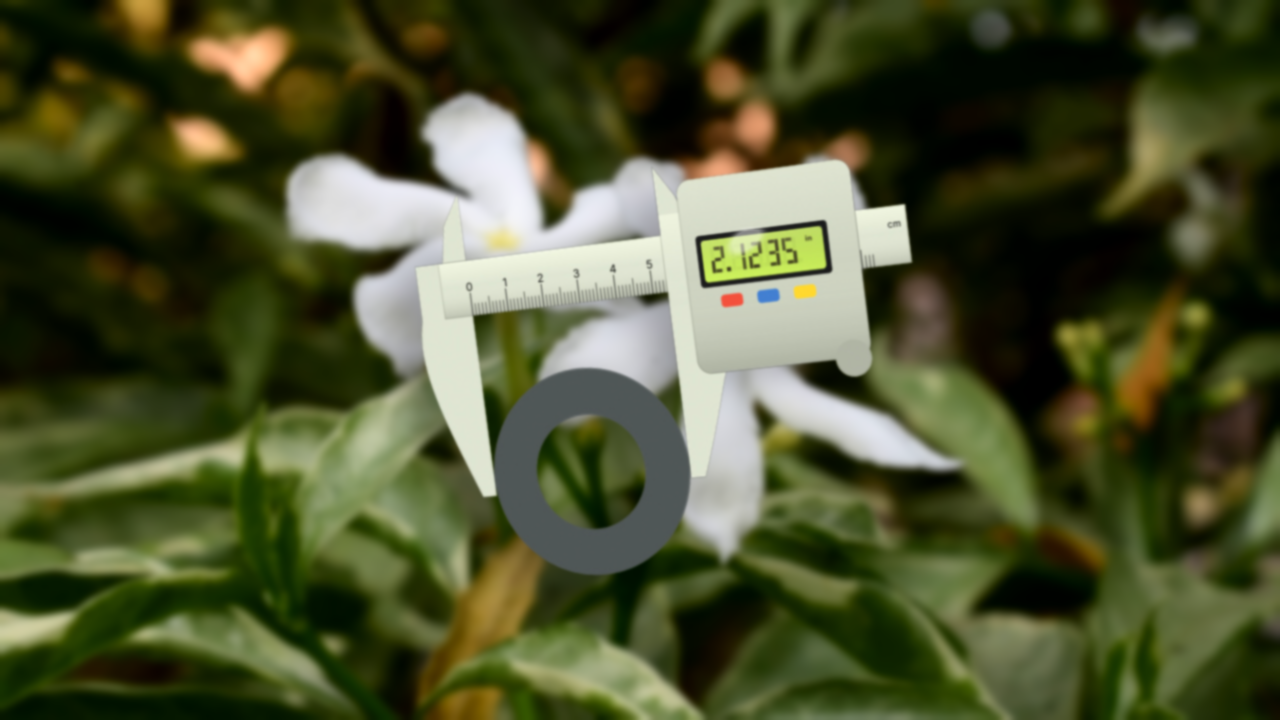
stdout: in 2.1235
